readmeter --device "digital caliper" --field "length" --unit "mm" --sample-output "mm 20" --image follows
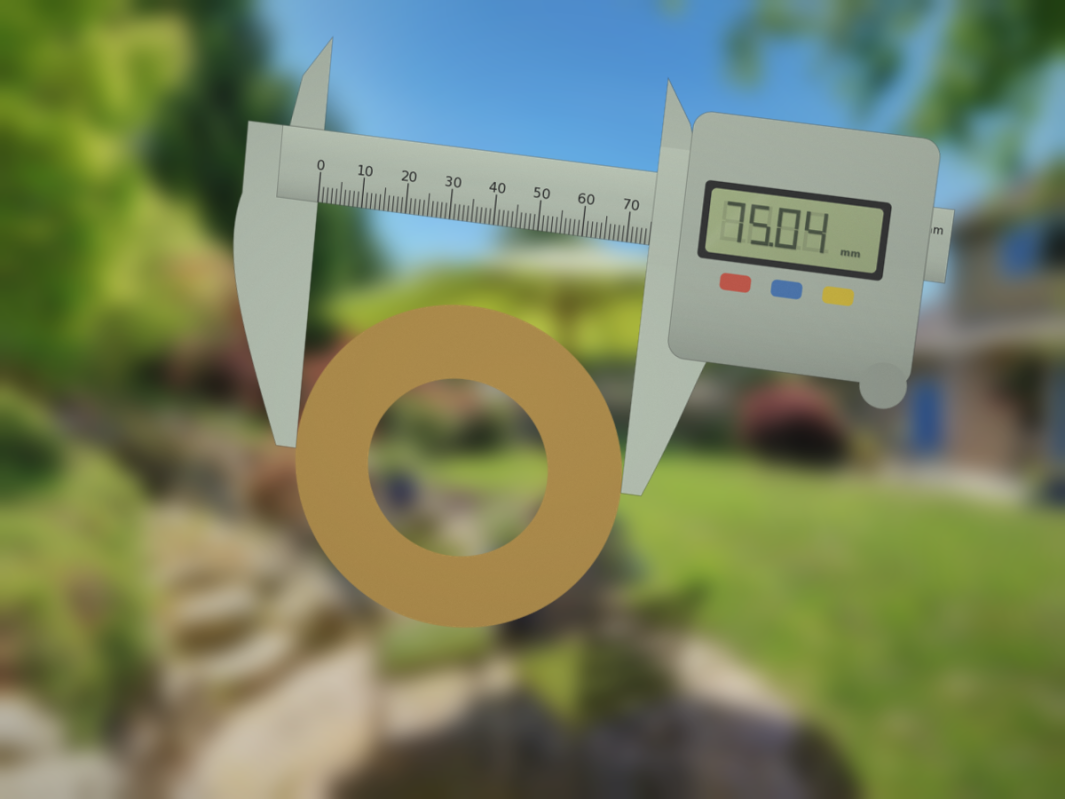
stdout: mm 75.04
